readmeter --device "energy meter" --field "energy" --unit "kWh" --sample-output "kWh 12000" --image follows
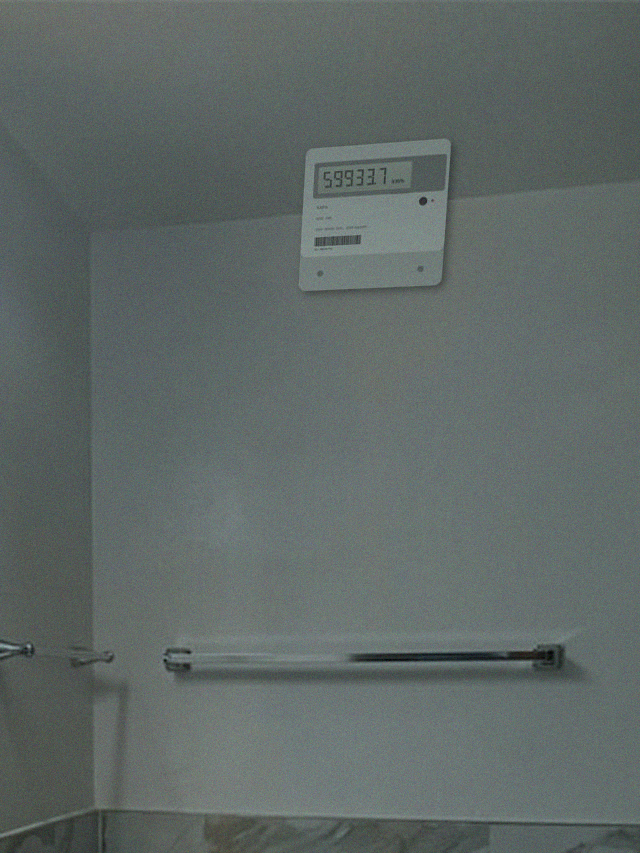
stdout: kWh 59933.7
